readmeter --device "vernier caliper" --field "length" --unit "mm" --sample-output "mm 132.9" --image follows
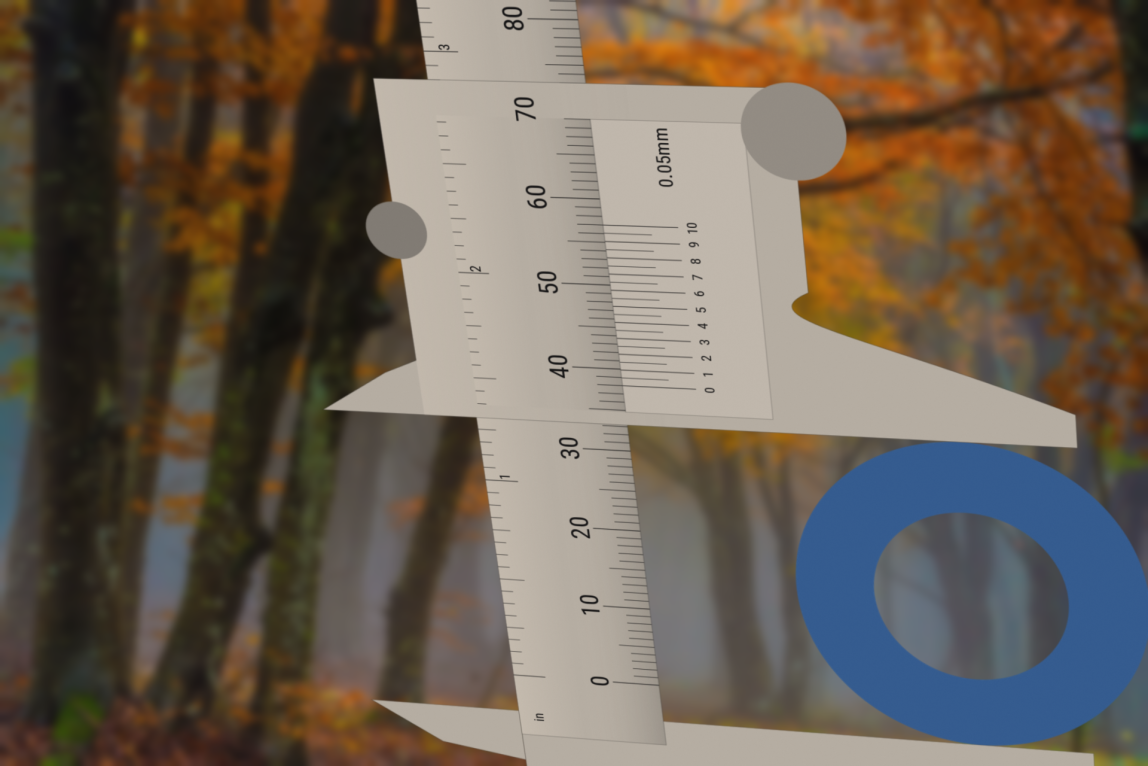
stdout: mm 38.0
